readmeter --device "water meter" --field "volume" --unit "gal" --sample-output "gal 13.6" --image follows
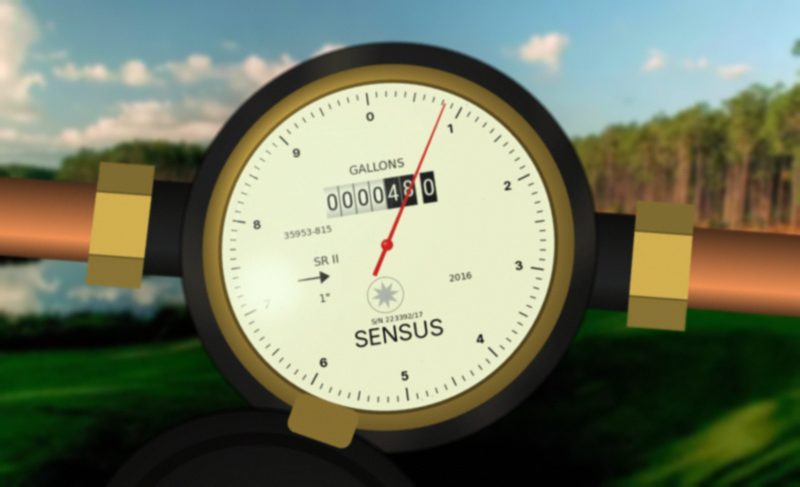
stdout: gal 480.8
